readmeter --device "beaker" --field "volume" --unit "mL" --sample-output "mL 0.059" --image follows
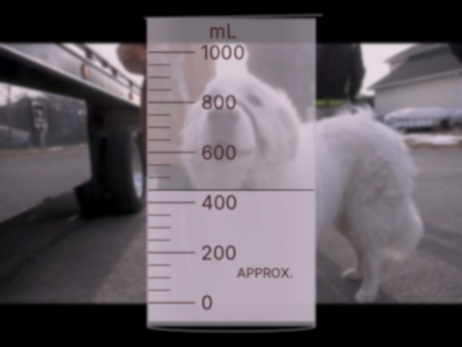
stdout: mL 450
